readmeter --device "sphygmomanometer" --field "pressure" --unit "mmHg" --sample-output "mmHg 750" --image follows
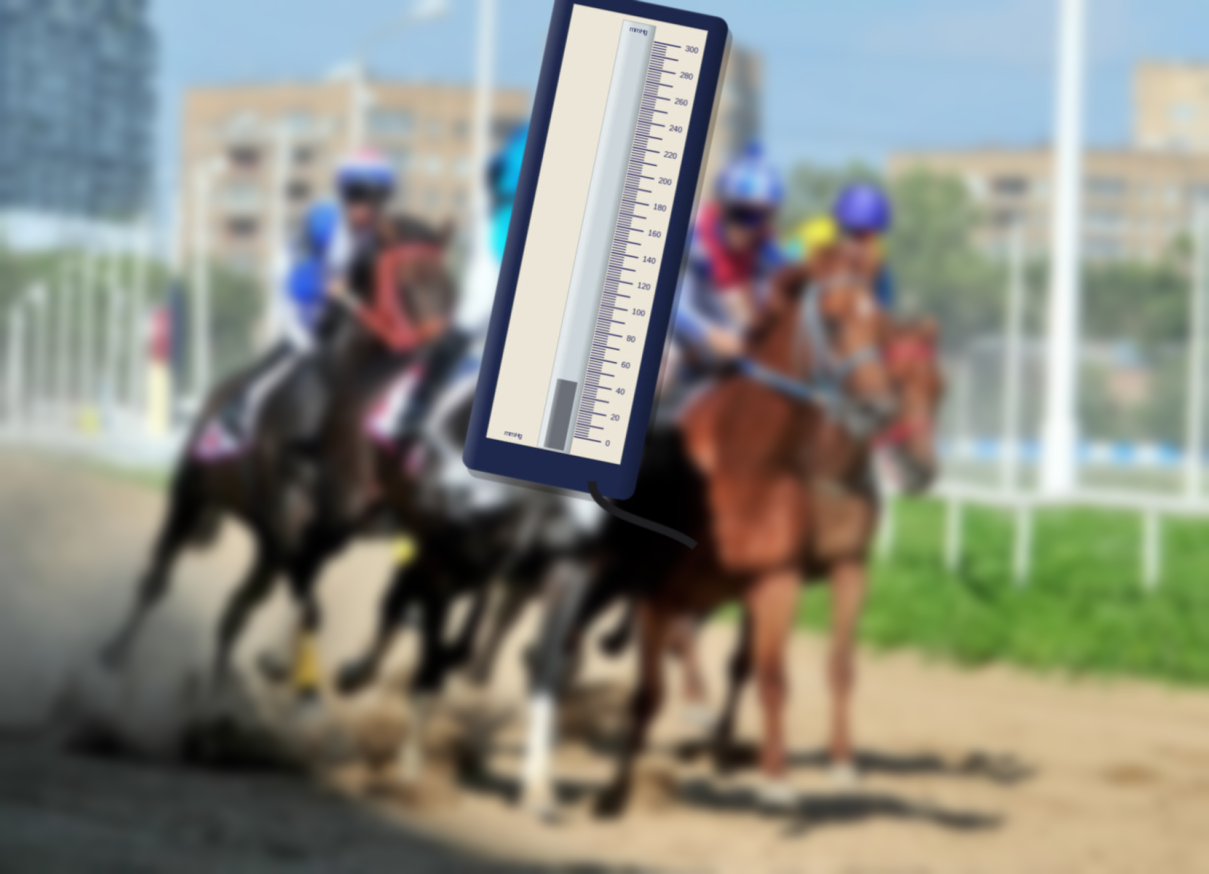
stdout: mmHg 40
